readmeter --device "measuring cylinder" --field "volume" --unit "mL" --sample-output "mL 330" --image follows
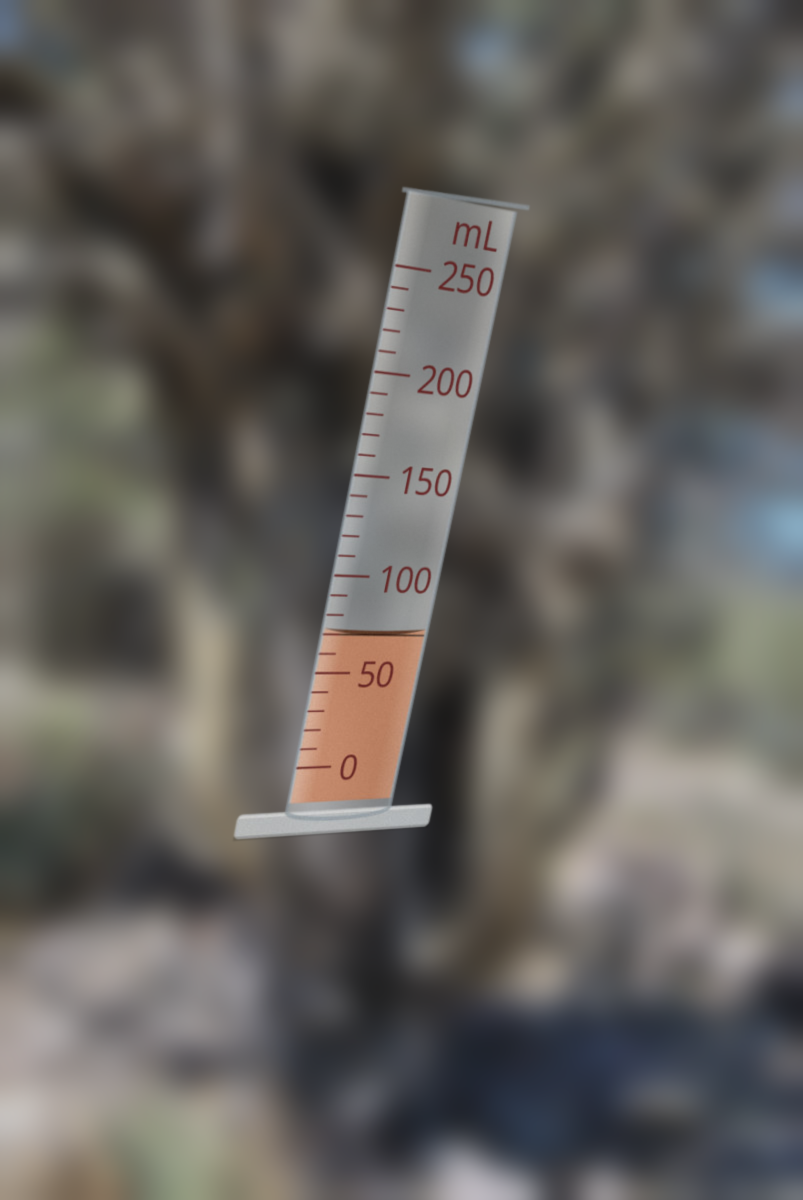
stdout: mL 70
